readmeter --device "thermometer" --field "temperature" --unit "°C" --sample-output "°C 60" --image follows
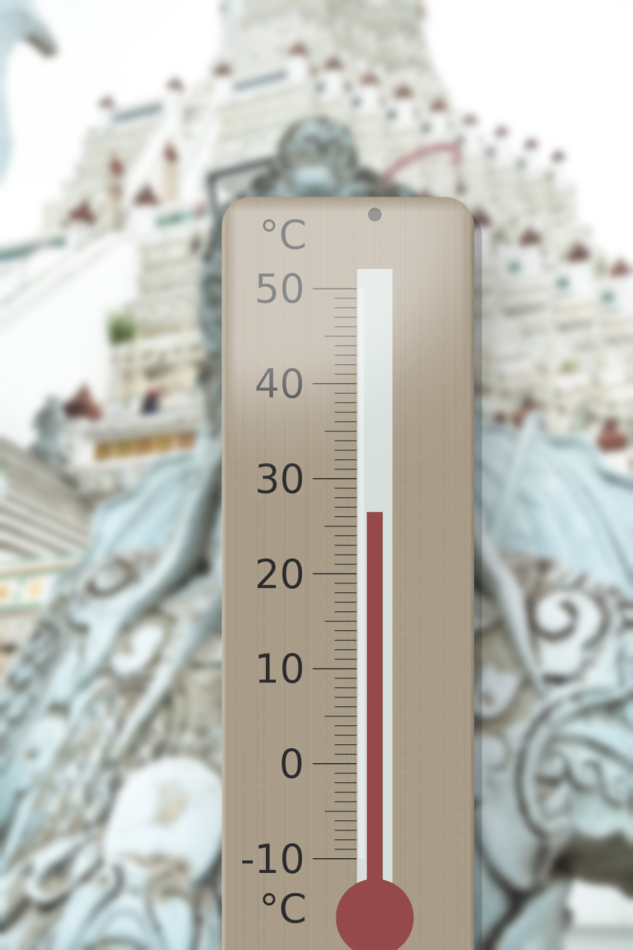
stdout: °C 26.5
